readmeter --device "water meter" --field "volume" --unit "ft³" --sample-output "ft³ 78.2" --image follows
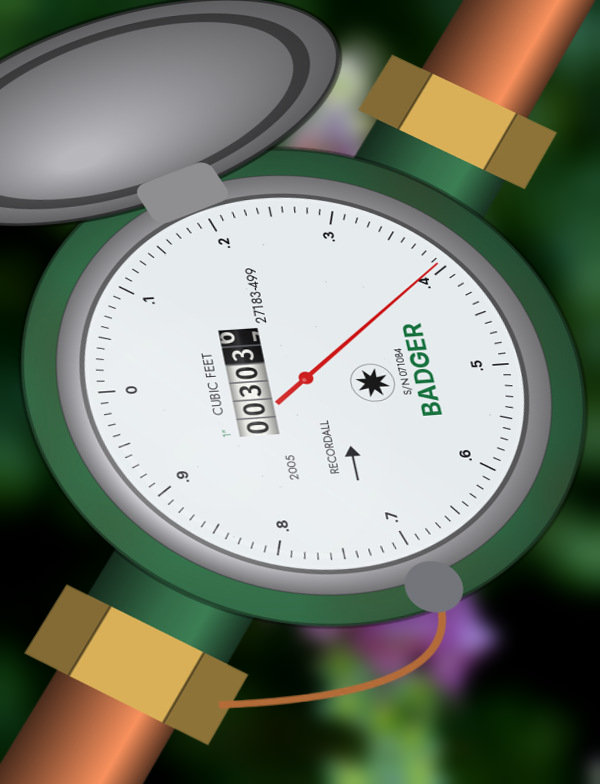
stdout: ft³ 3036.39
